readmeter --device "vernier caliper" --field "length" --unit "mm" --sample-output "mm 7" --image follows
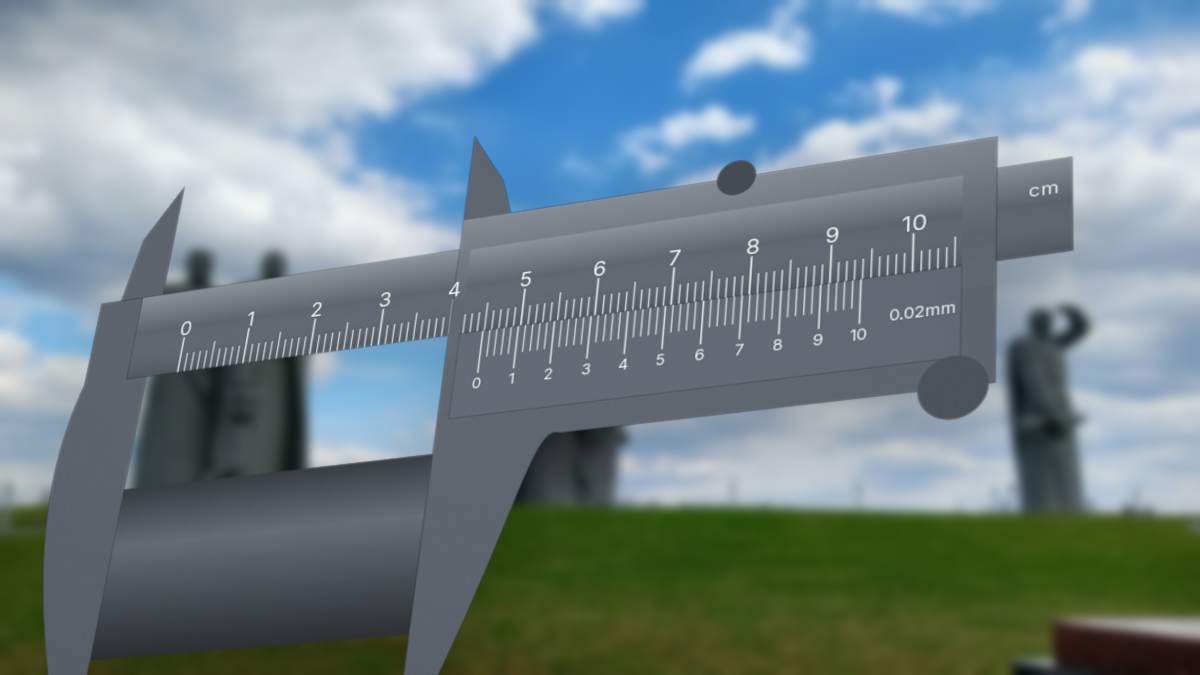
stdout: mm 44.8
